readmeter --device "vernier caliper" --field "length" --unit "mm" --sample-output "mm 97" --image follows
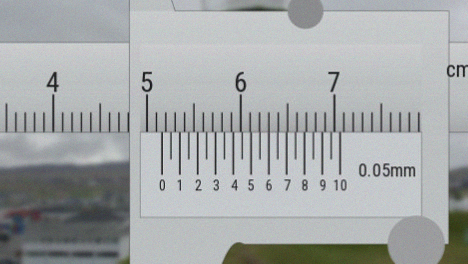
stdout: mm 51.6
